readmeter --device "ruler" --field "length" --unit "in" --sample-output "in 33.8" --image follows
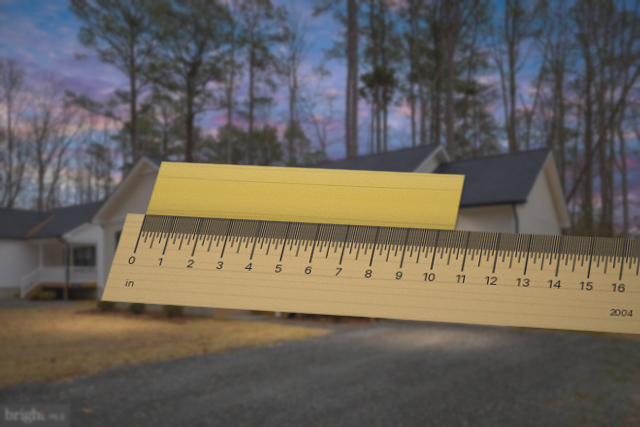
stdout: in 10.5
